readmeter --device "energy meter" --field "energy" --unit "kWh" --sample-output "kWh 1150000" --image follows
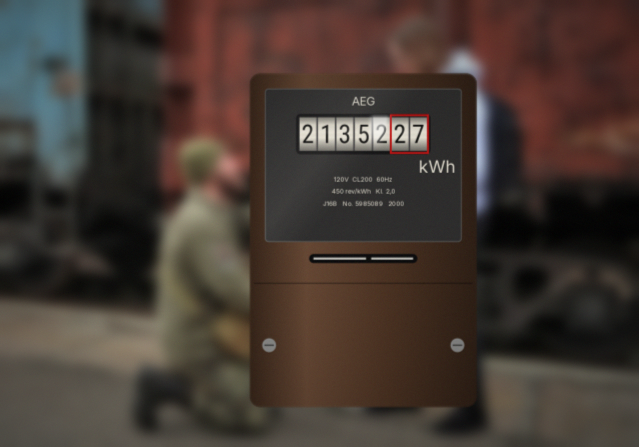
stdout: kWh 21352.27
